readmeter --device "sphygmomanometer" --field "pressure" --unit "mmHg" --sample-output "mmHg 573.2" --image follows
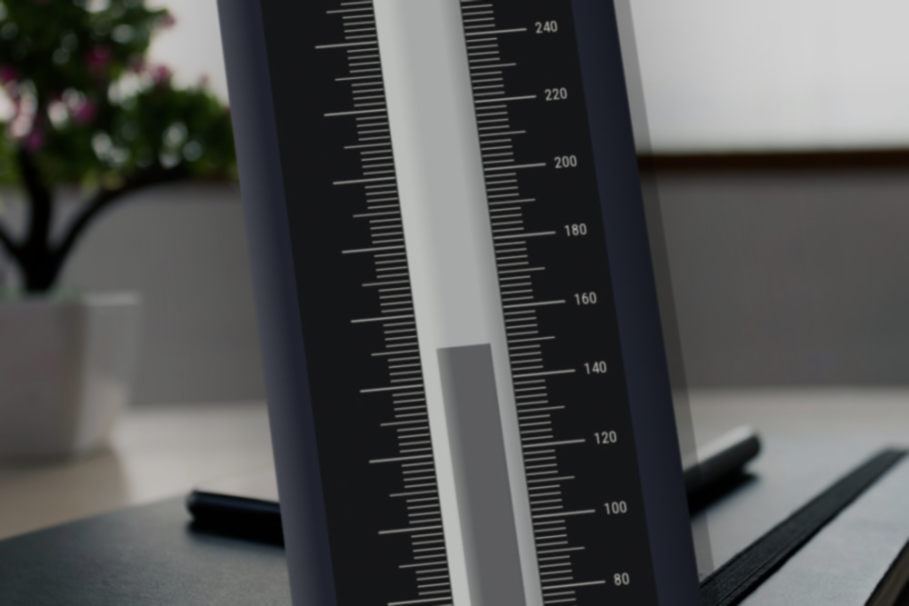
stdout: mmHg 150
